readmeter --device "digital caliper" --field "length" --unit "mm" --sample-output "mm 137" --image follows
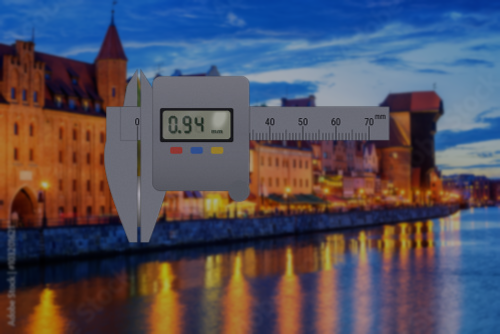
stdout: mm 0.94
